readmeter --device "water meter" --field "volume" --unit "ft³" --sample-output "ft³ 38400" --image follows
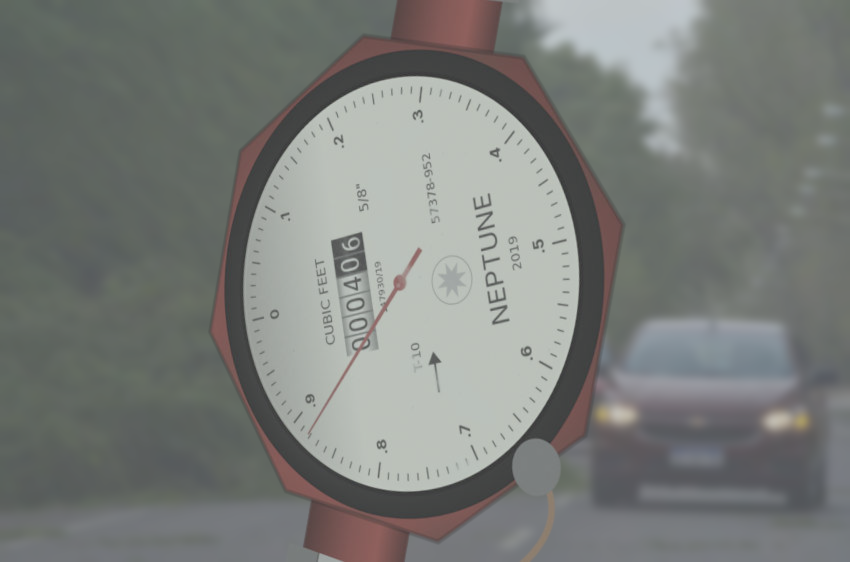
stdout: ft³ 405.88
